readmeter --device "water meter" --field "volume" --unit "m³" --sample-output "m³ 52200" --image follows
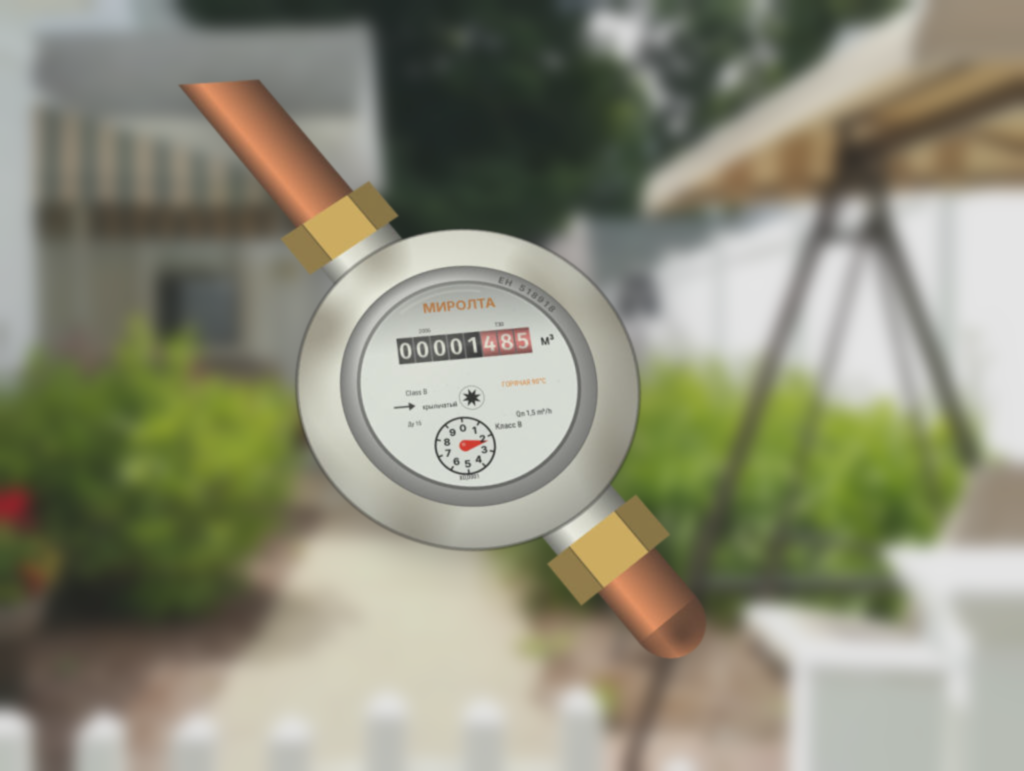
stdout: m³ 1.4852
